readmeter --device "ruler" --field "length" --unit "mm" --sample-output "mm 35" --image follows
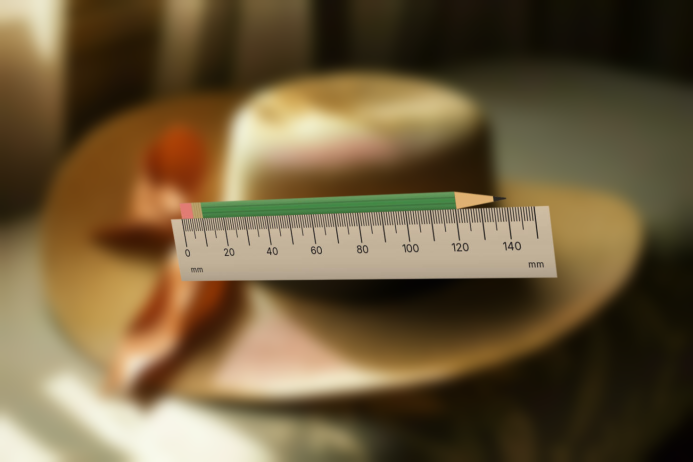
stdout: mm 140
